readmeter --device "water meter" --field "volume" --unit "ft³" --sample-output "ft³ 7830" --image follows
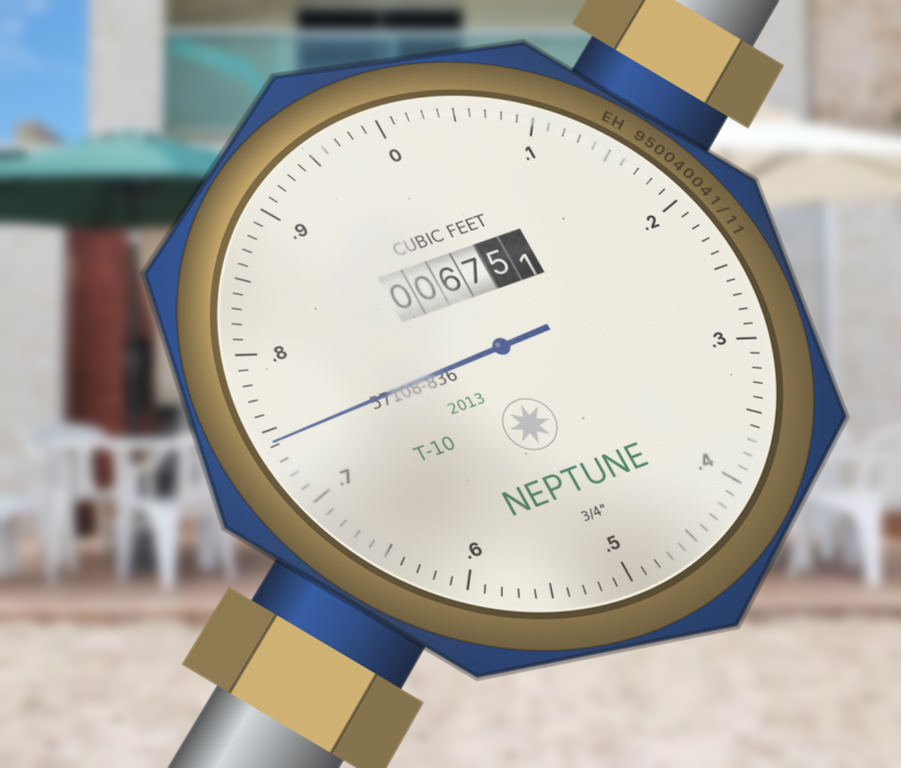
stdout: ft³ 6750.74
